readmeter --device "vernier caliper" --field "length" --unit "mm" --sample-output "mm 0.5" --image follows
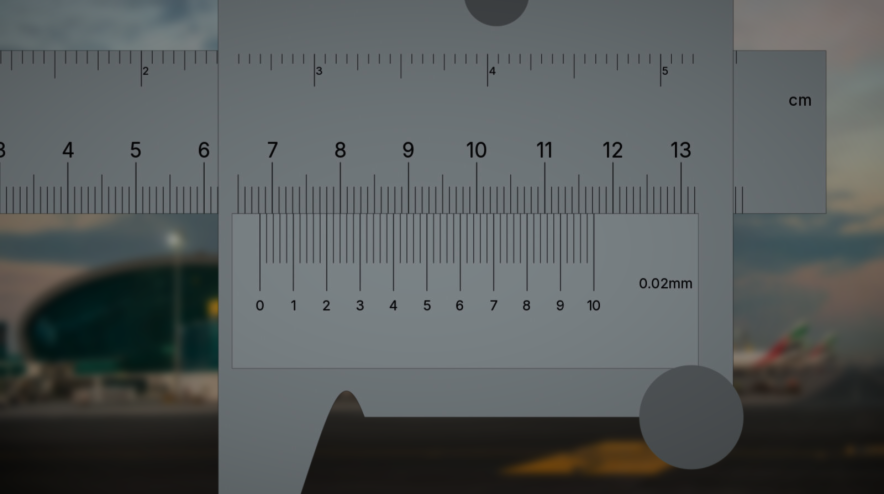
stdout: mm 68.2
